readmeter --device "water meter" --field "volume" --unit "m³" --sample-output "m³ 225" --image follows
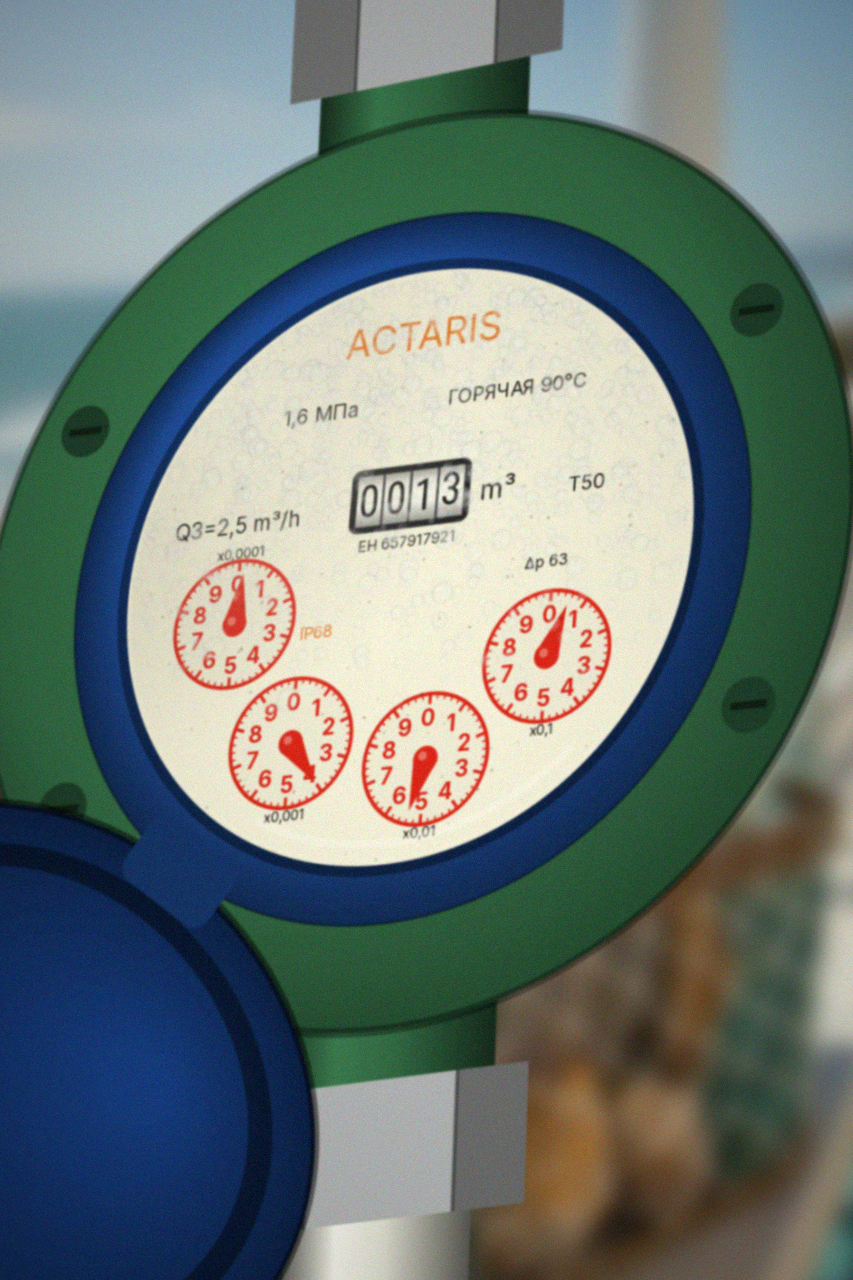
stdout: m³ 13.0540
